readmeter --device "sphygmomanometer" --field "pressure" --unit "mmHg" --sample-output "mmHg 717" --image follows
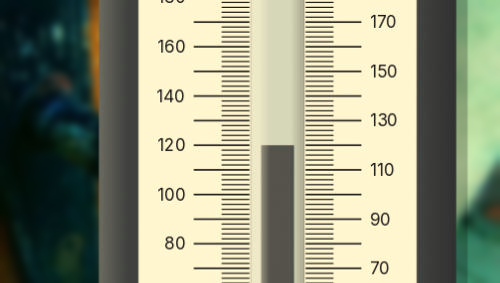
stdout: mmHg 120
